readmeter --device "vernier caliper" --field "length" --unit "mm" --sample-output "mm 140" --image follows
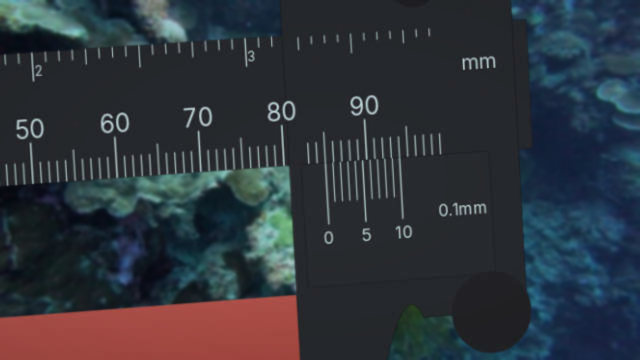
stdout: mm 85.0
